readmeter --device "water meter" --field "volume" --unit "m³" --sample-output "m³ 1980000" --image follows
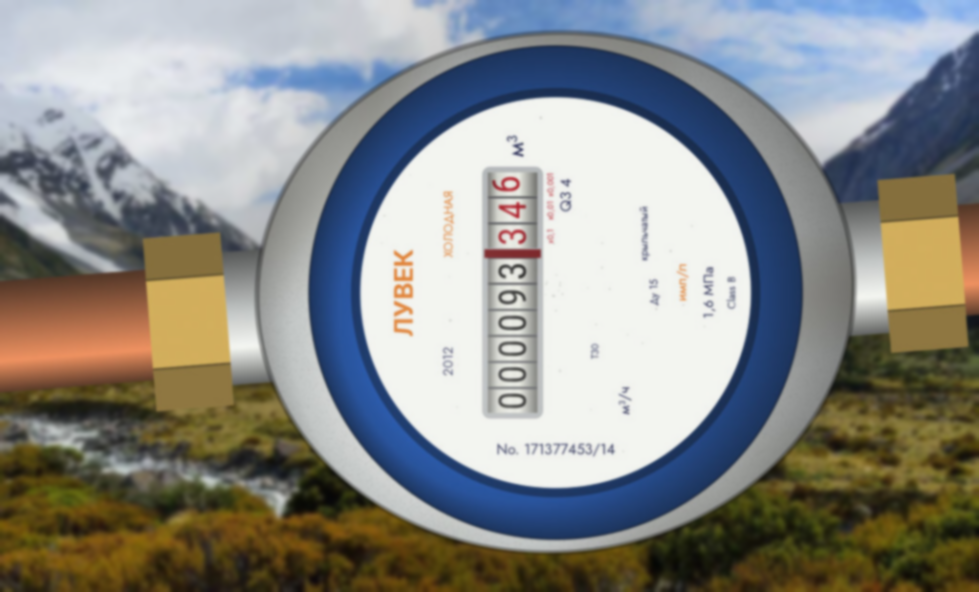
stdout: m³ 93.346
